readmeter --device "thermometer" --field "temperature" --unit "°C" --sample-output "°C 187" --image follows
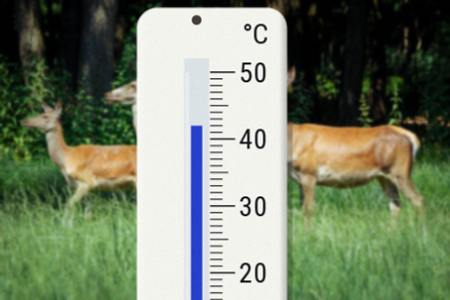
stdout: °C 42
